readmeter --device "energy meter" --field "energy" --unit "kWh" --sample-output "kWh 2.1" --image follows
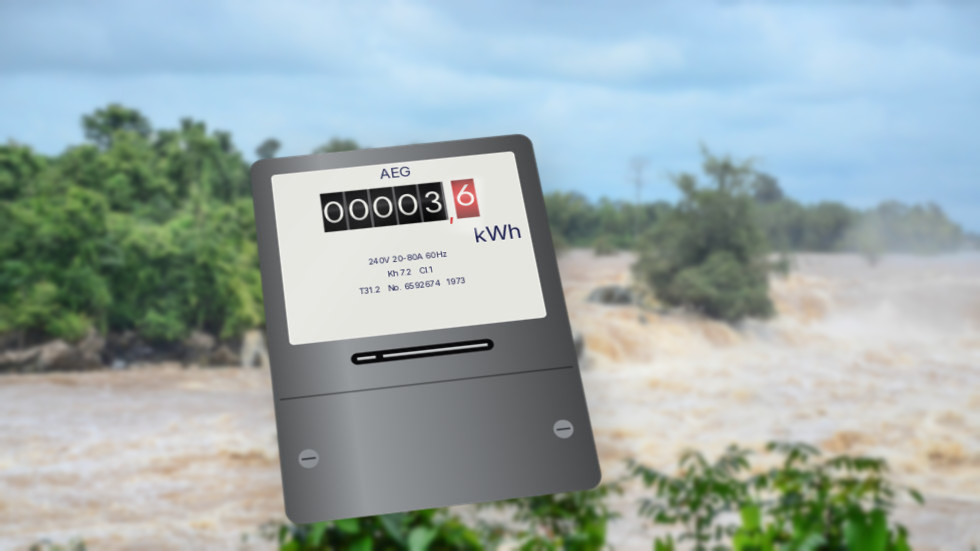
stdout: kWh 3.6
